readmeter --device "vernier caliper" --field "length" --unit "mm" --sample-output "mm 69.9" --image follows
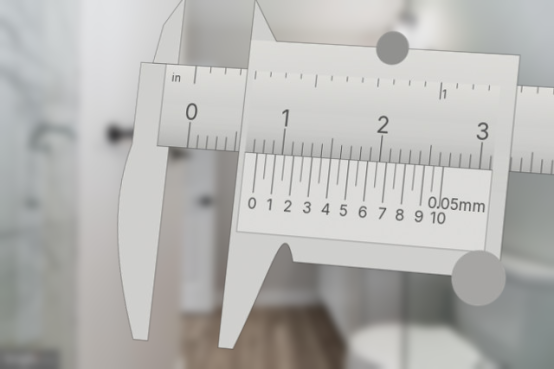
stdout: mm 7.4
